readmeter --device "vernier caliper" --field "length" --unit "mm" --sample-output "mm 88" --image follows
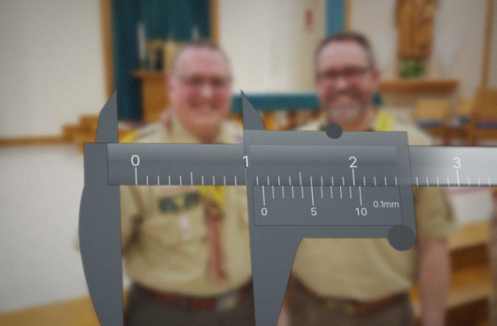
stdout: mm 11.5
